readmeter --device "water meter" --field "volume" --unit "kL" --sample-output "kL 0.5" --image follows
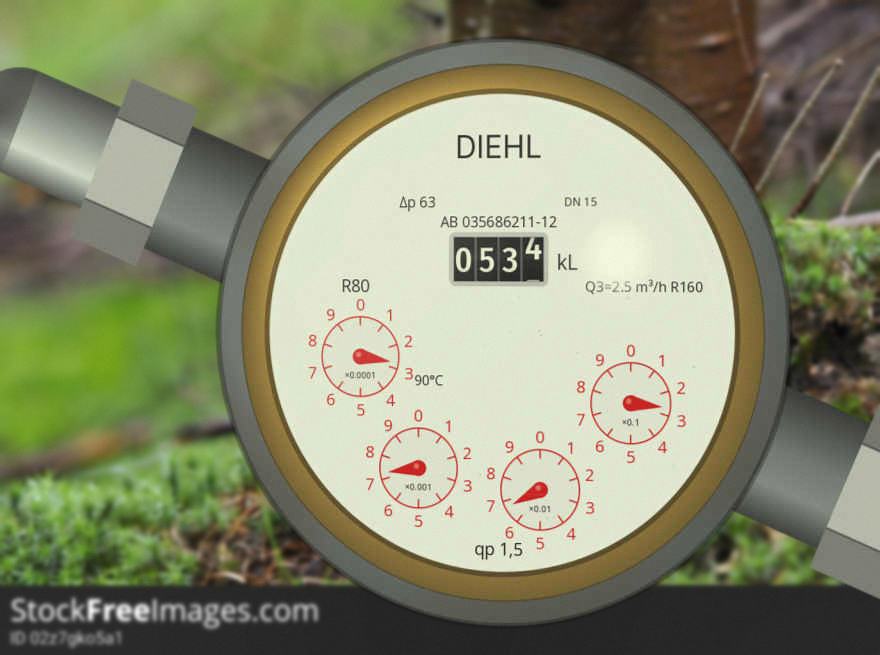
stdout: kL 534.2672
